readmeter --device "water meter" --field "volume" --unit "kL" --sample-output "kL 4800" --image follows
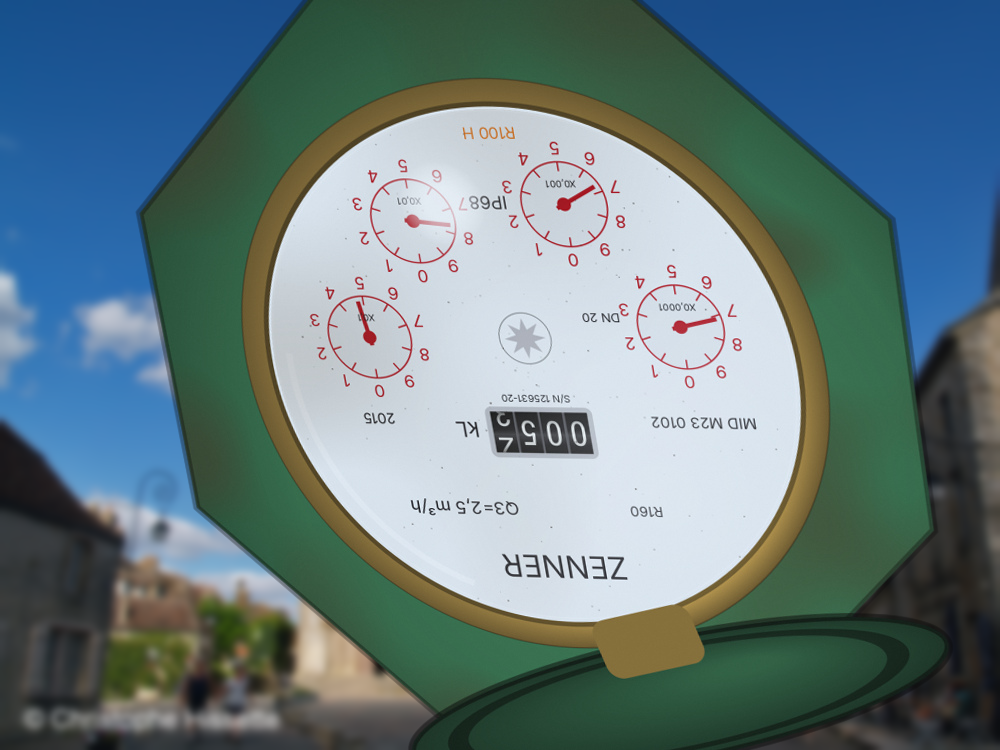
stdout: kL 52.4767
